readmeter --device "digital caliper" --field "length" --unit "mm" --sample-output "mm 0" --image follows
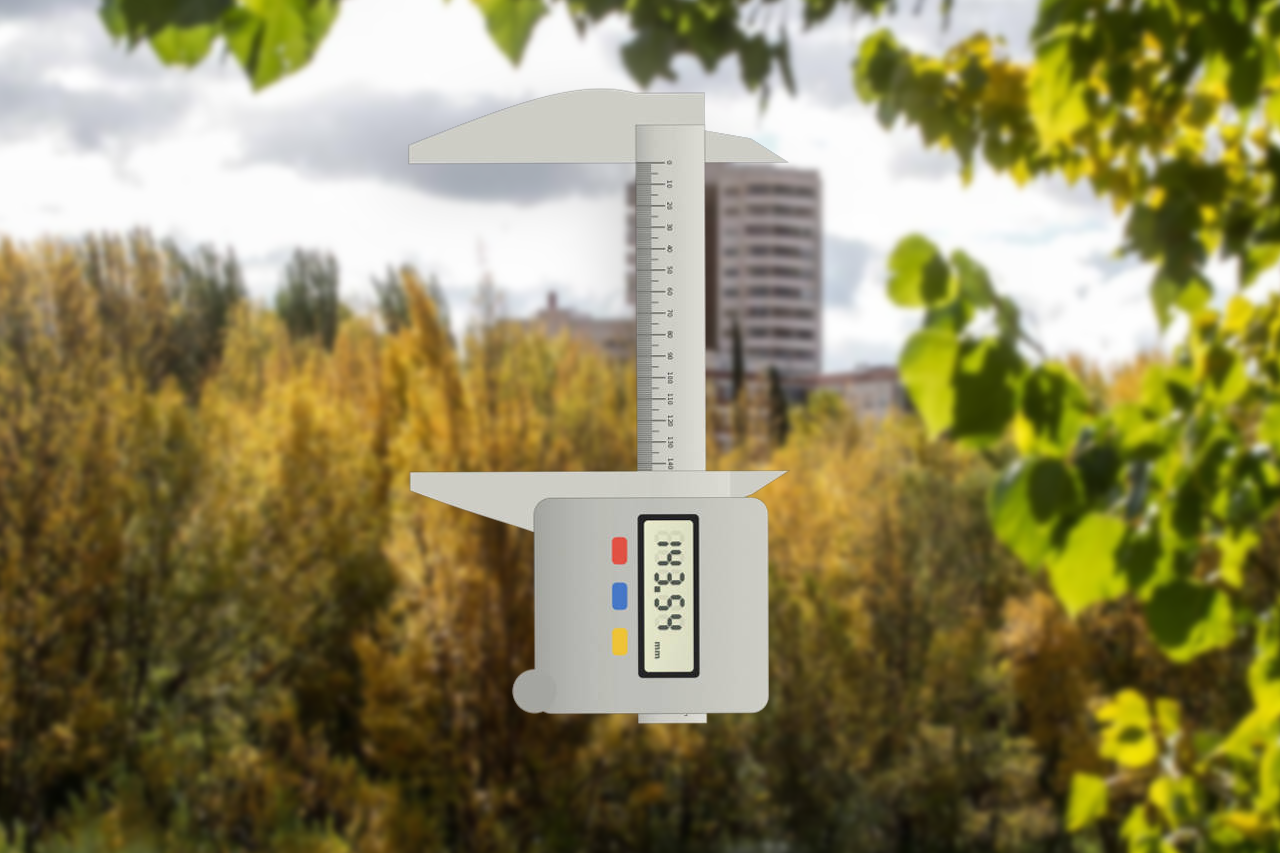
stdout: mm 143.54
